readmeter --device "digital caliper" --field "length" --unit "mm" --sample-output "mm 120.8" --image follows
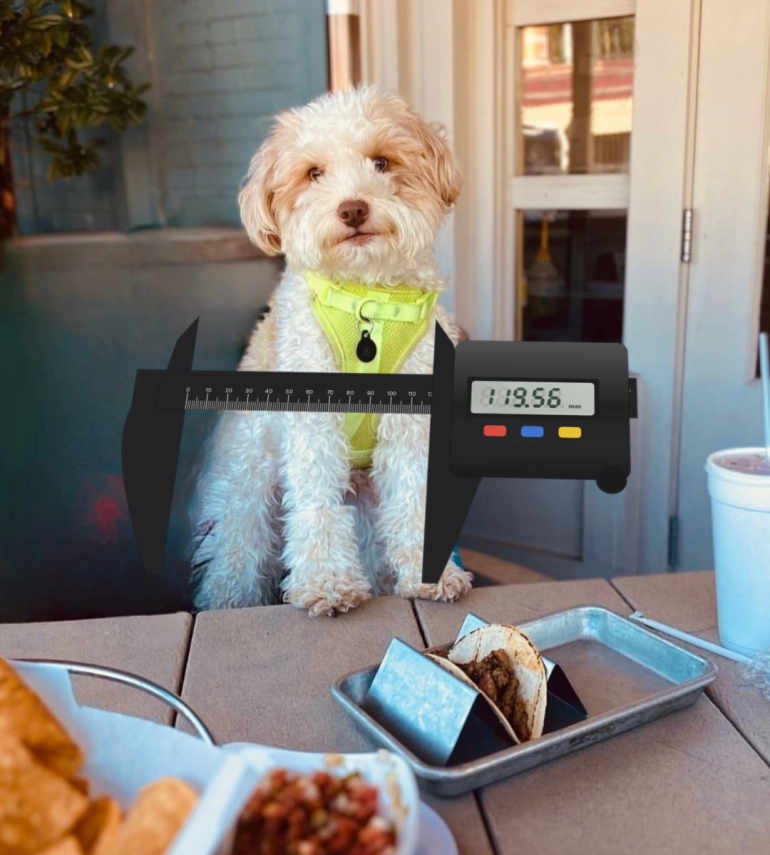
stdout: mm 119.56
